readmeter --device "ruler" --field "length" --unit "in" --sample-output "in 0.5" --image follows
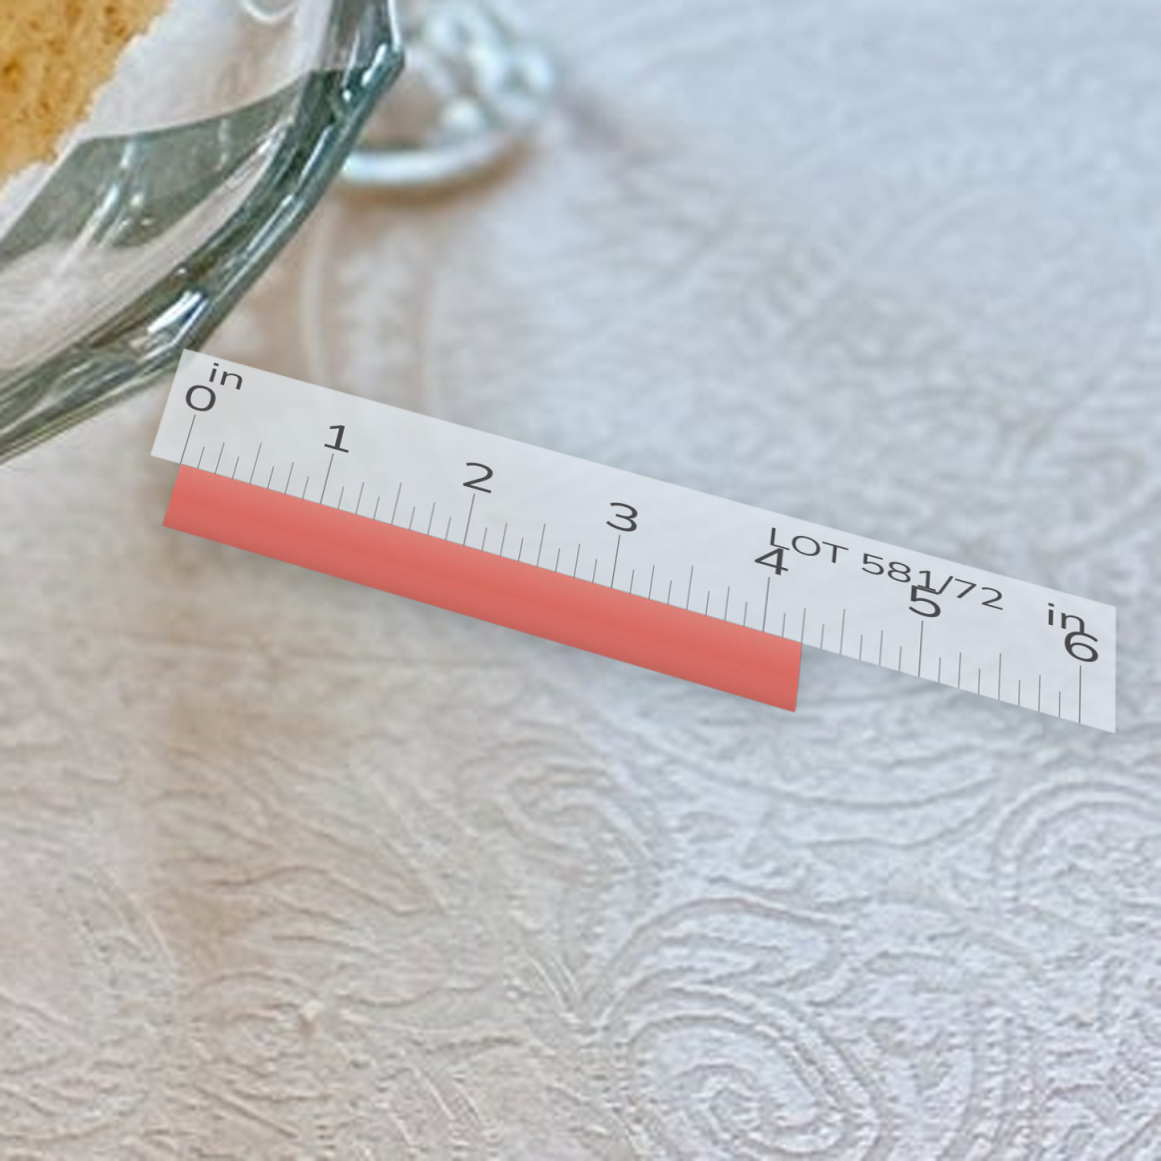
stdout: in 4.25
